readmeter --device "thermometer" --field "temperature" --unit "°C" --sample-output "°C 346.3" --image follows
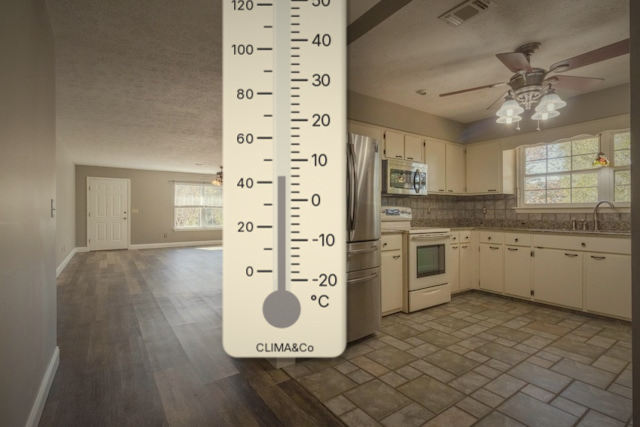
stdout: °C 6
